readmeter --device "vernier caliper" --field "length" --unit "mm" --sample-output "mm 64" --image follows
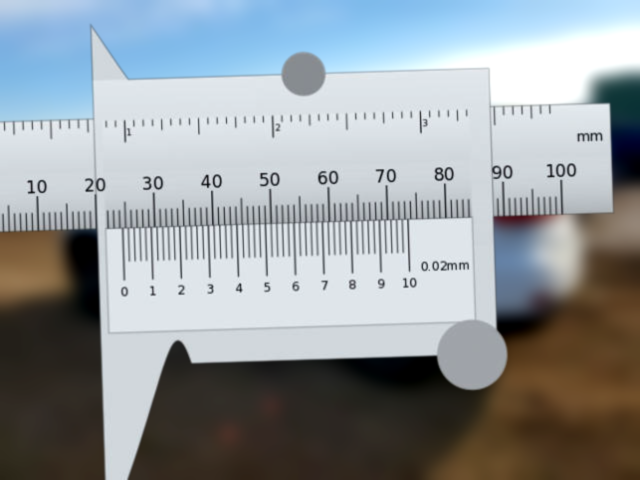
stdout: mm 24.5
